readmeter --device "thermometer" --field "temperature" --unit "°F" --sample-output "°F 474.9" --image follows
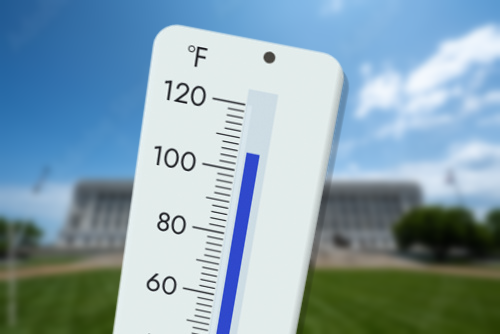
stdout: °F 106
